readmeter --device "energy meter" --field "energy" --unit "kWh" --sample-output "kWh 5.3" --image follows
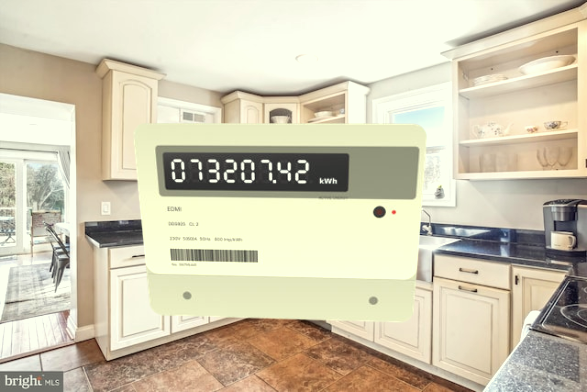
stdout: kWh 73207.42
